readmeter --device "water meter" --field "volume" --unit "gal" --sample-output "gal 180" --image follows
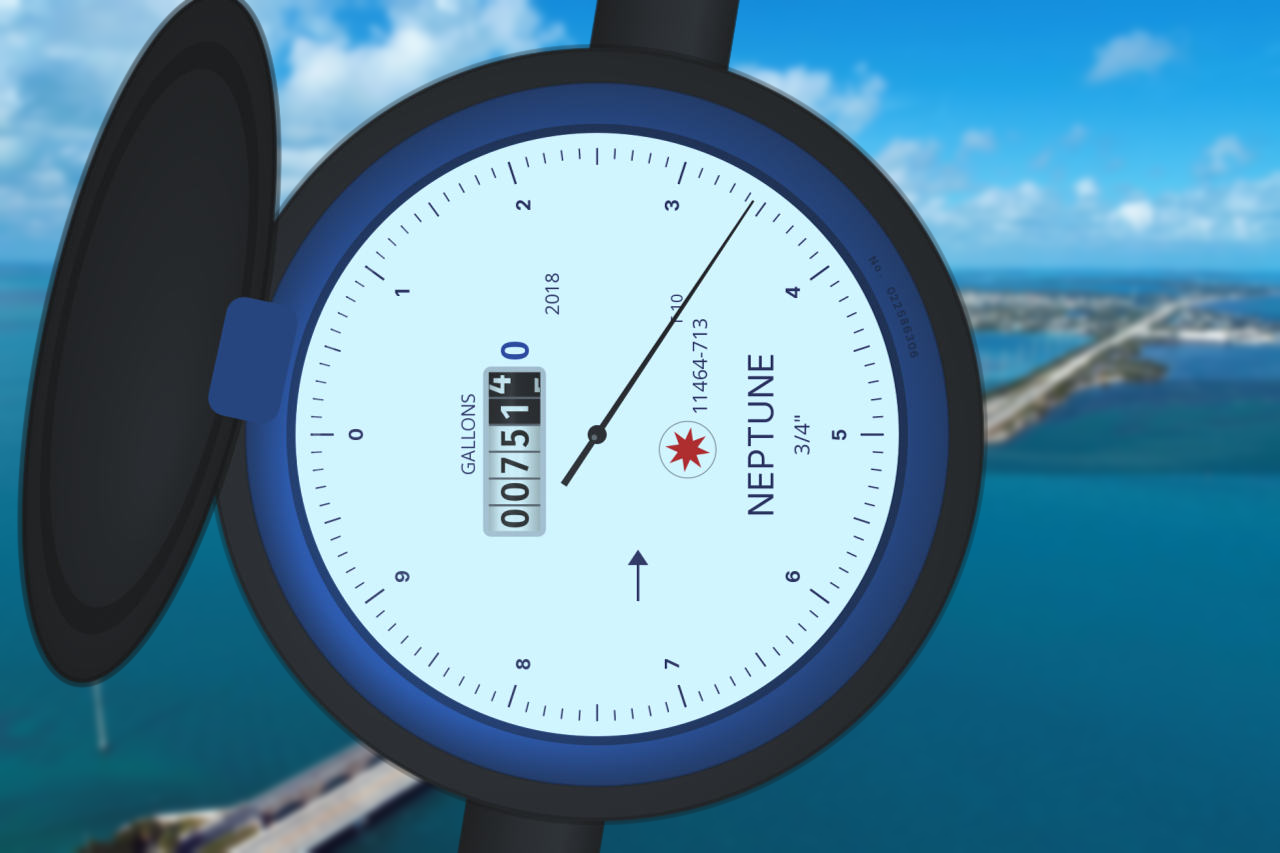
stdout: gal 75143.4
